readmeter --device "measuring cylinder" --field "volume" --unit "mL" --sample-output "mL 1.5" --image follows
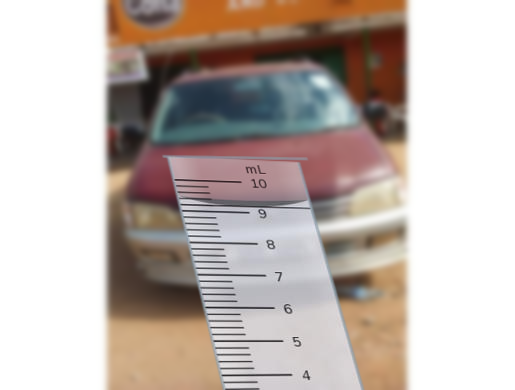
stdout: mL 9.2
